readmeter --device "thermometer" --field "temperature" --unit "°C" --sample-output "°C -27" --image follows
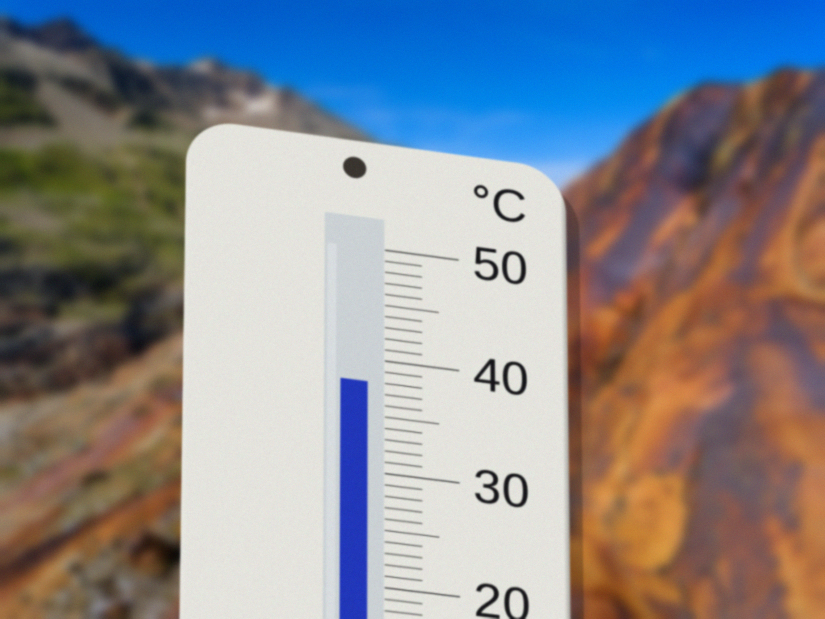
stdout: °C 38
